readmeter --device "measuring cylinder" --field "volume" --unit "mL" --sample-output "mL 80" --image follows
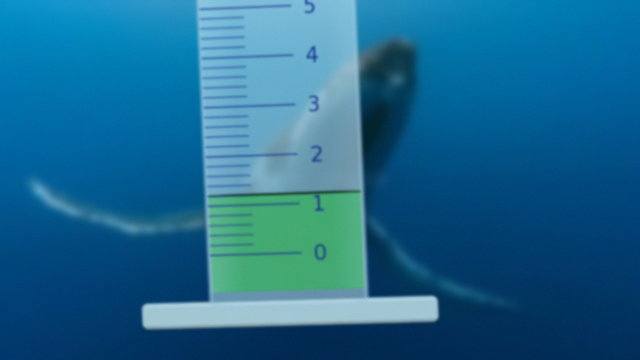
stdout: mL 1.2
